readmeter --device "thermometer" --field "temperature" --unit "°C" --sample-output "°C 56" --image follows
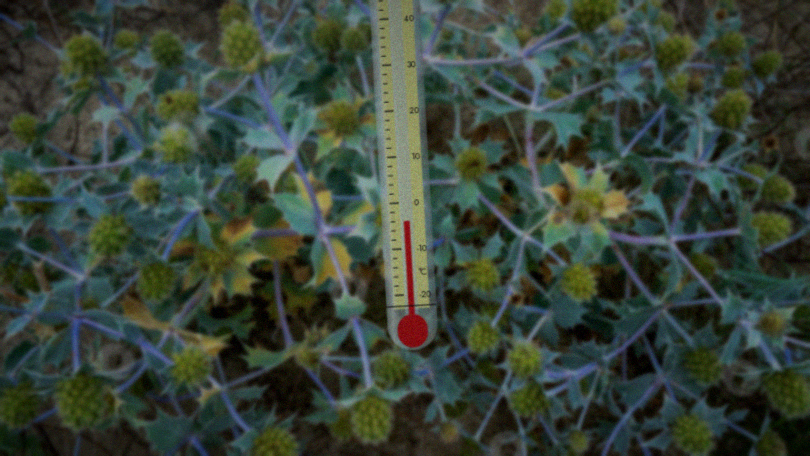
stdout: °C -4
